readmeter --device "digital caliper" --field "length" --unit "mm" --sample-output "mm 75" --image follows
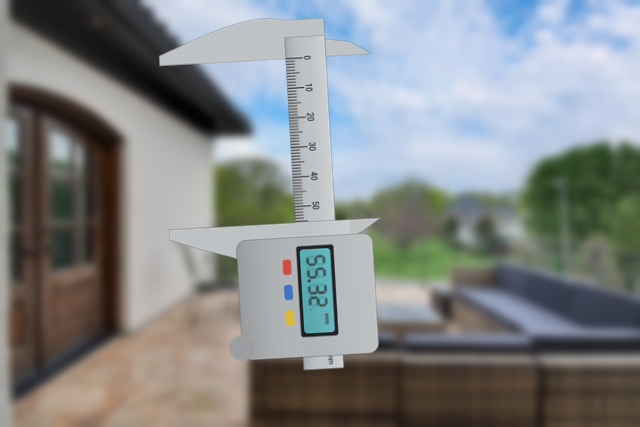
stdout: mm 55.32
